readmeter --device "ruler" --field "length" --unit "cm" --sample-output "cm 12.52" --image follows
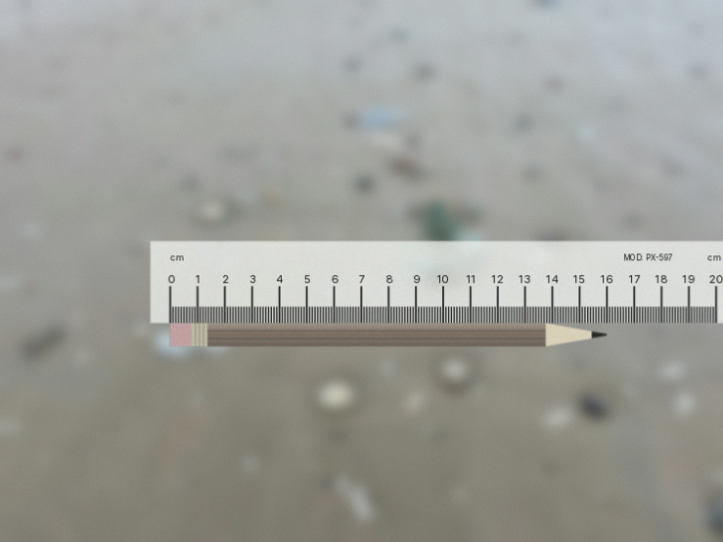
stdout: cm 16
